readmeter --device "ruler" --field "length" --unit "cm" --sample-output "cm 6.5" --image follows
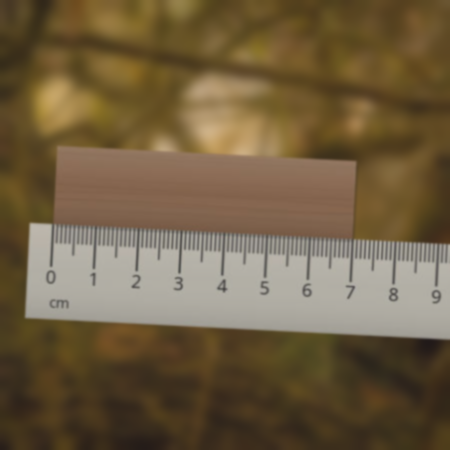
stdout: cm 7
